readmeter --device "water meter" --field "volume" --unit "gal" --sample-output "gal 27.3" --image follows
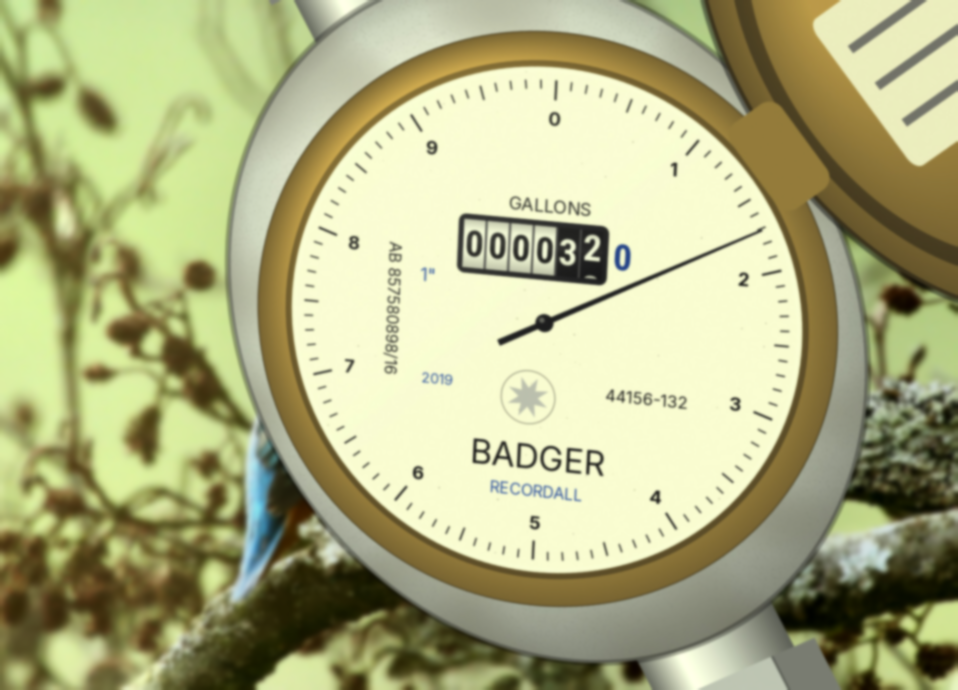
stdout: gal 321.7
